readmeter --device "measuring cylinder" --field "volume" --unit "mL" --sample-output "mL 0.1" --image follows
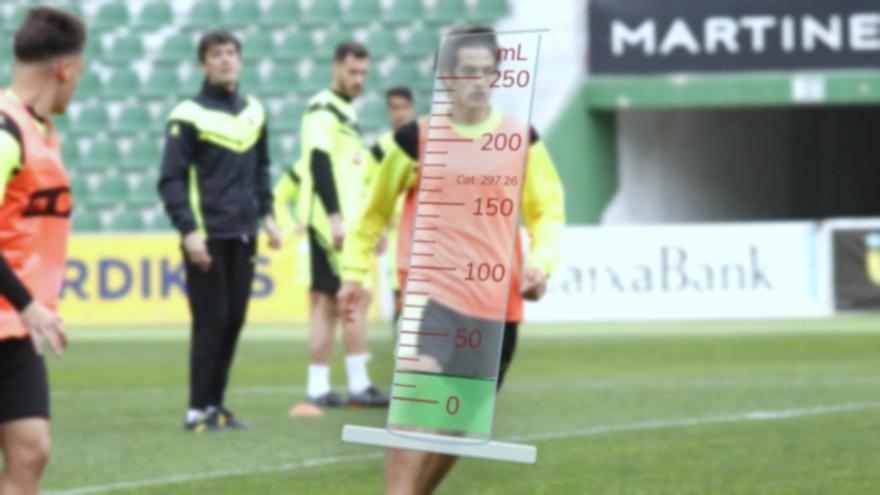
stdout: mL 20
